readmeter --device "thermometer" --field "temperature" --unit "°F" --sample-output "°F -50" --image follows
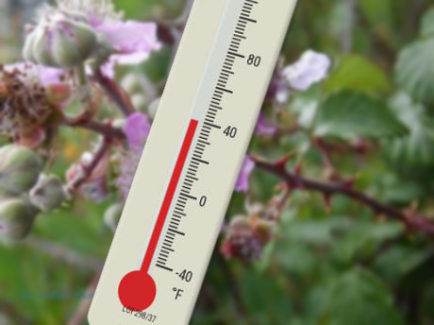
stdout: °F 40
